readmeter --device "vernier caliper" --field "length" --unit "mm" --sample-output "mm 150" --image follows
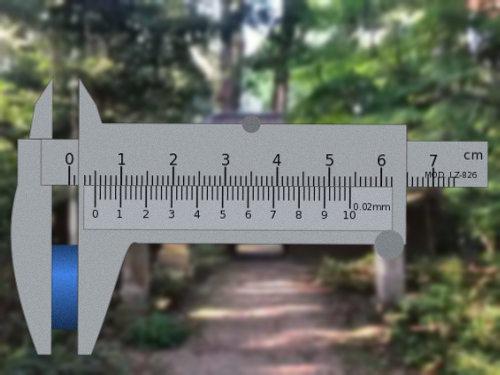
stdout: mm 5.0
